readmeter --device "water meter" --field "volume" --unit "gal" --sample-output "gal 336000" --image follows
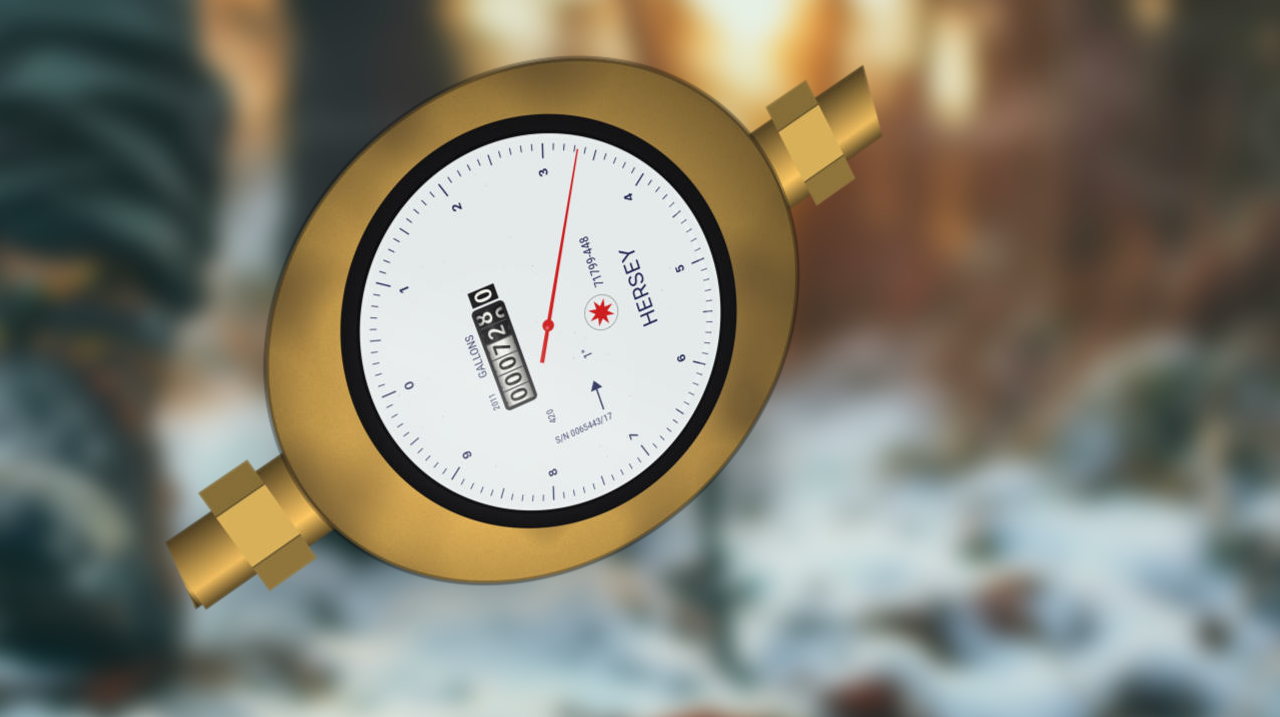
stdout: gal 7283.3
